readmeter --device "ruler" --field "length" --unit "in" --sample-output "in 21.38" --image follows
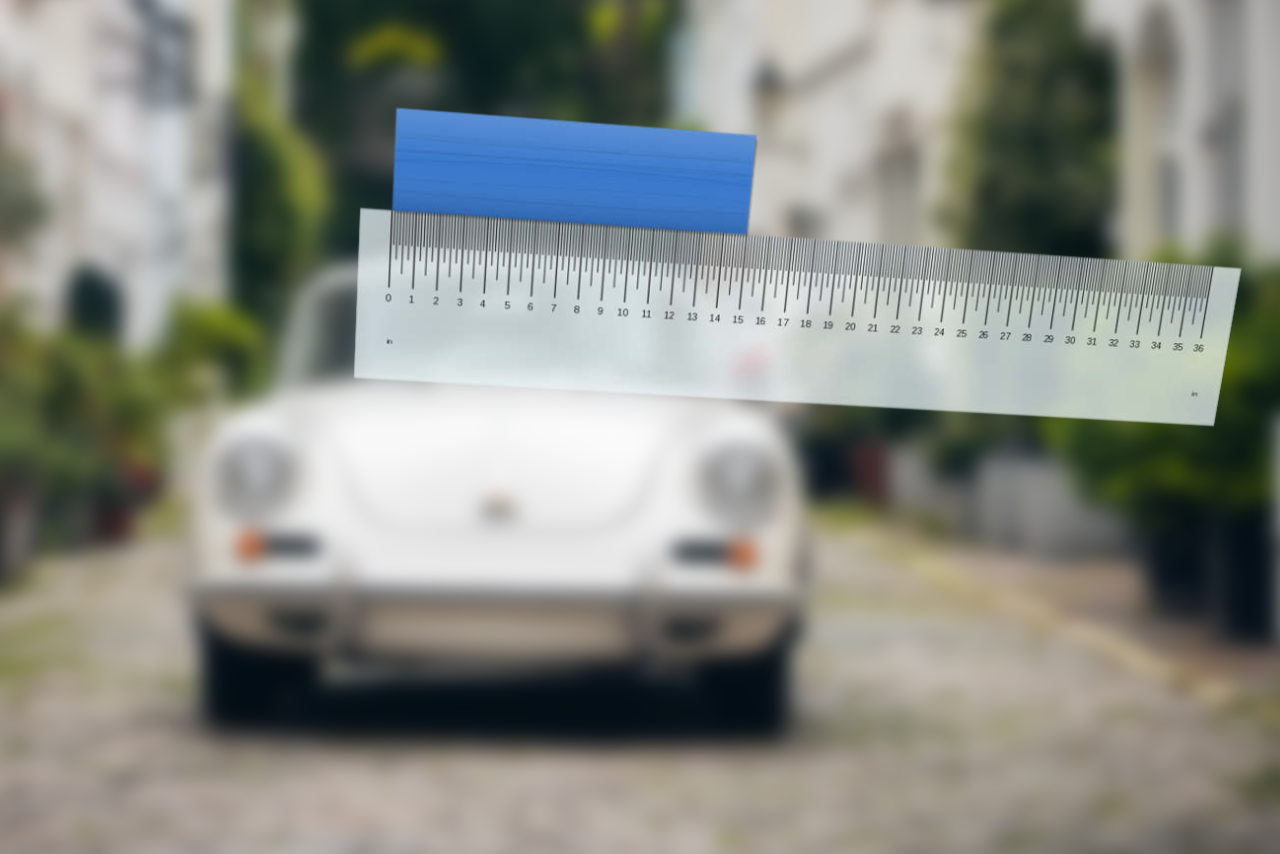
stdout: in 15
